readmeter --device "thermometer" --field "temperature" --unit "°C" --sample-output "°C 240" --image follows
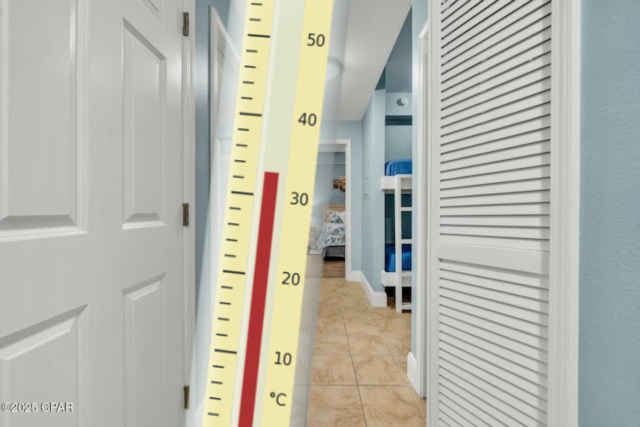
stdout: °C 33
